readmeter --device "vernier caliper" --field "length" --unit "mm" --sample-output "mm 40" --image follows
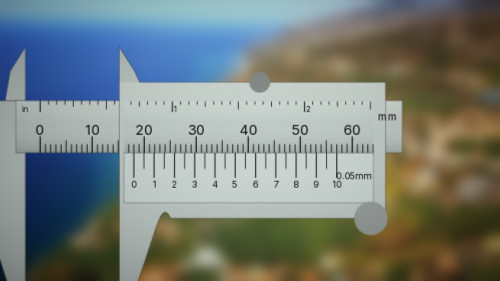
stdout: mm 18.0
